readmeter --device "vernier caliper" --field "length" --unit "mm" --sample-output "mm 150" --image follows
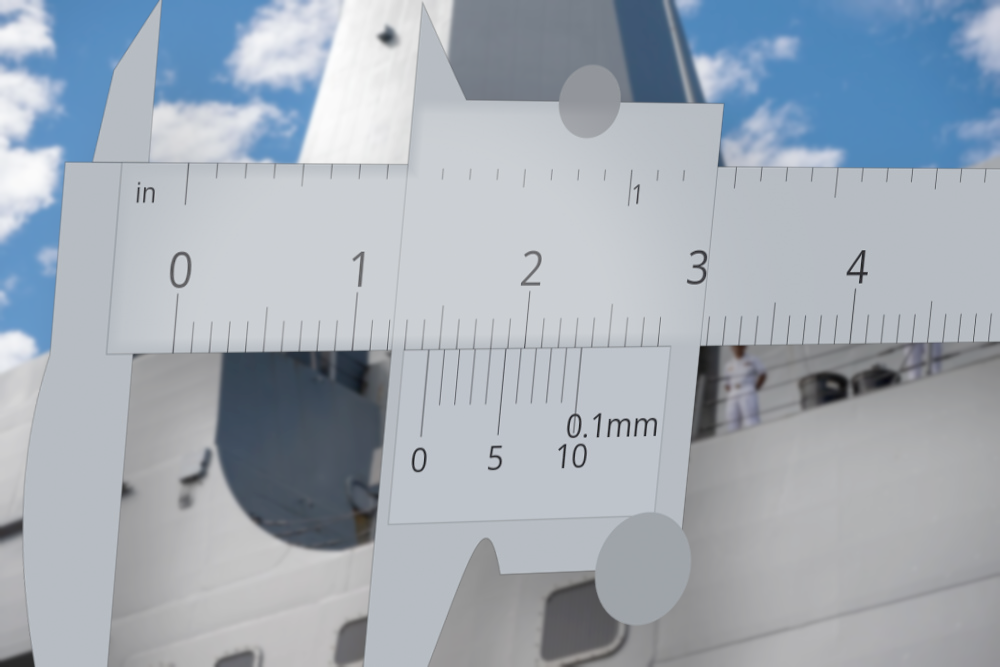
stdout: mm 14.4
